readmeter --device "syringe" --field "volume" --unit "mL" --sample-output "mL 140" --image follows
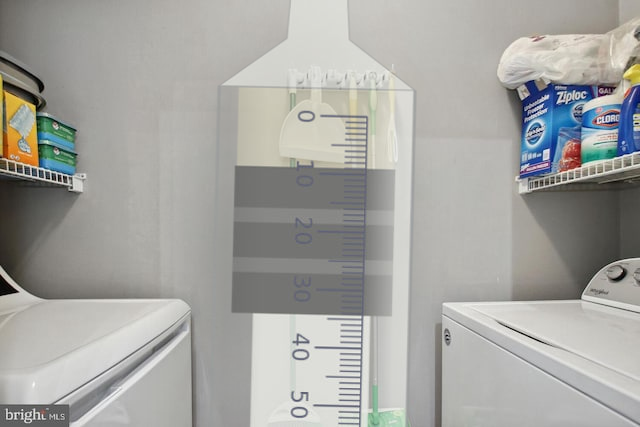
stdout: mL 9
